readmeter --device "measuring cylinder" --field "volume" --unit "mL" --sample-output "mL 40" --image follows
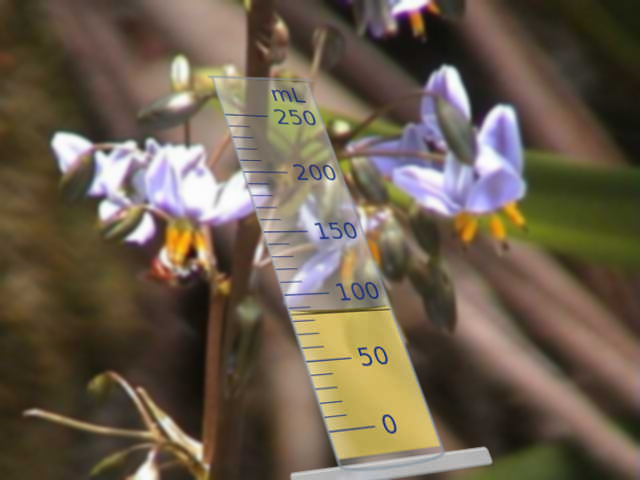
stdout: mL 85
